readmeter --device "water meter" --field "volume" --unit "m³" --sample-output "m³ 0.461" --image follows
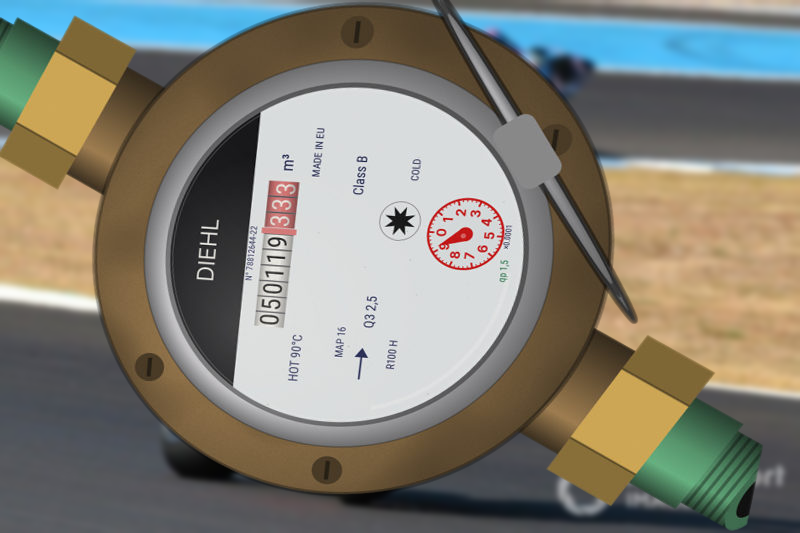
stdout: m³ 50119.3329
